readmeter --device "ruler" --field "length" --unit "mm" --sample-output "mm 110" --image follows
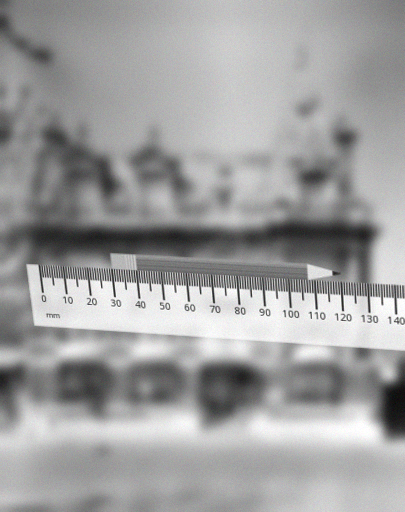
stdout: mm 90
